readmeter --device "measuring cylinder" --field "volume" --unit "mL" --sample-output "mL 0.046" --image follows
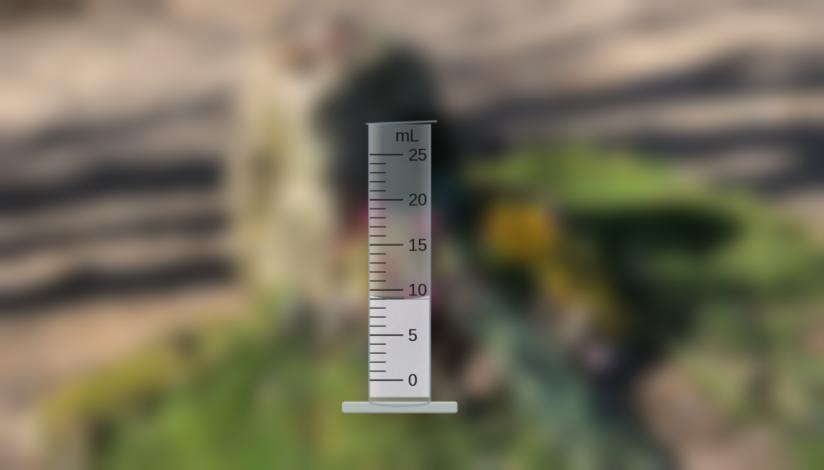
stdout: mL 9
